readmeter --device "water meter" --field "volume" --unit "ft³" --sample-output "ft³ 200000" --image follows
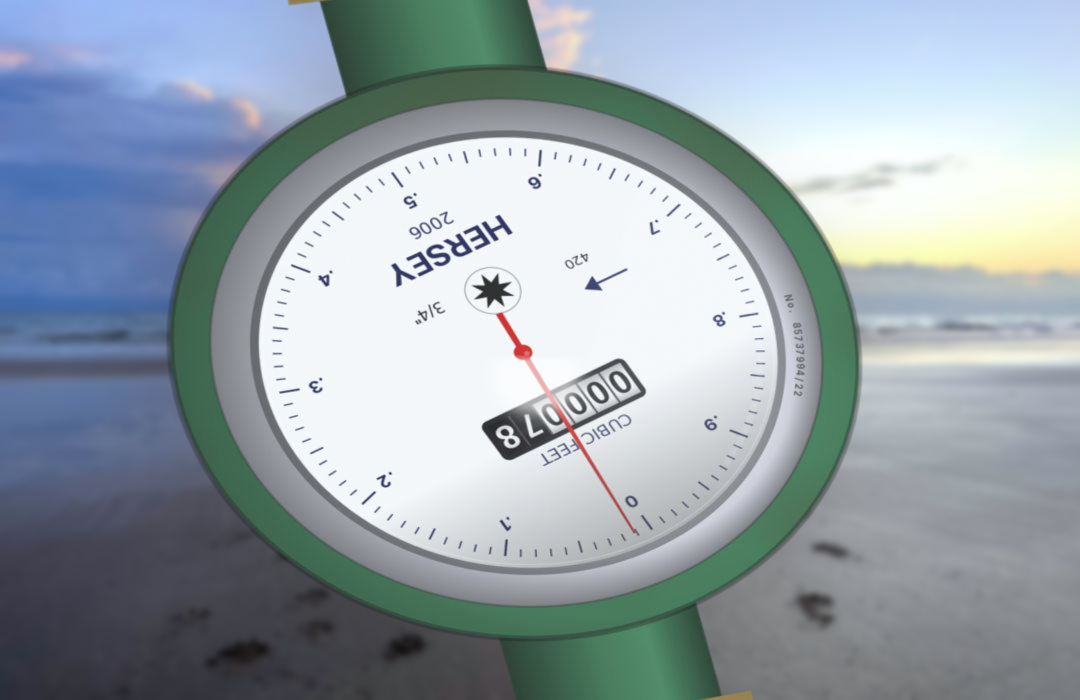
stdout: ft³ 78.01
